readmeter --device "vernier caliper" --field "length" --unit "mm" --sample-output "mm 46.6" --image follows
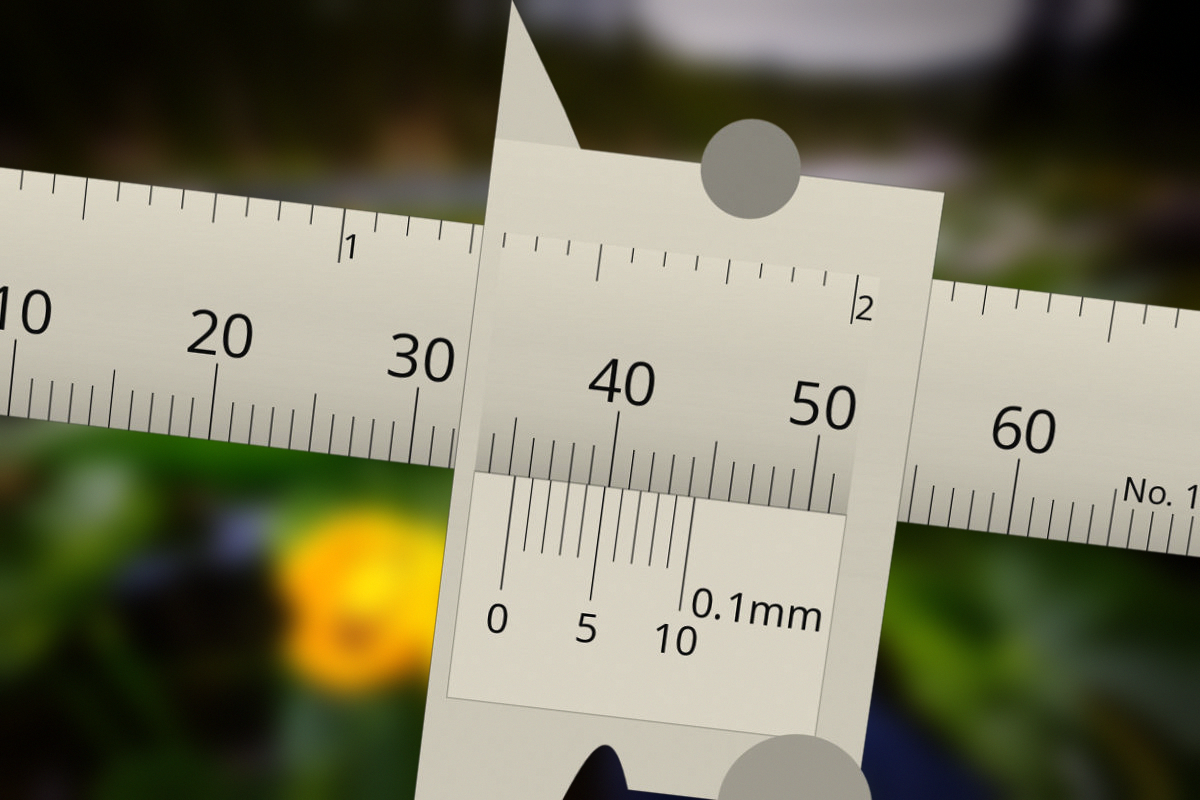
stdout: mm 35.3
